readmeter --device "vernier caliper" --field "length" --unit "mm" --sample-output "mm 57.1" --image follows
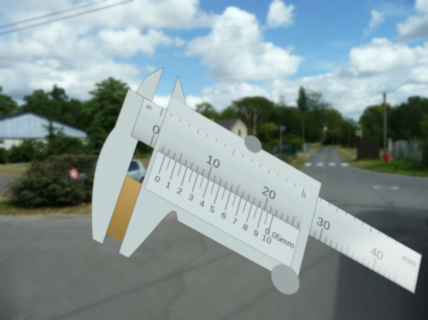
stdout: mm 2.6
